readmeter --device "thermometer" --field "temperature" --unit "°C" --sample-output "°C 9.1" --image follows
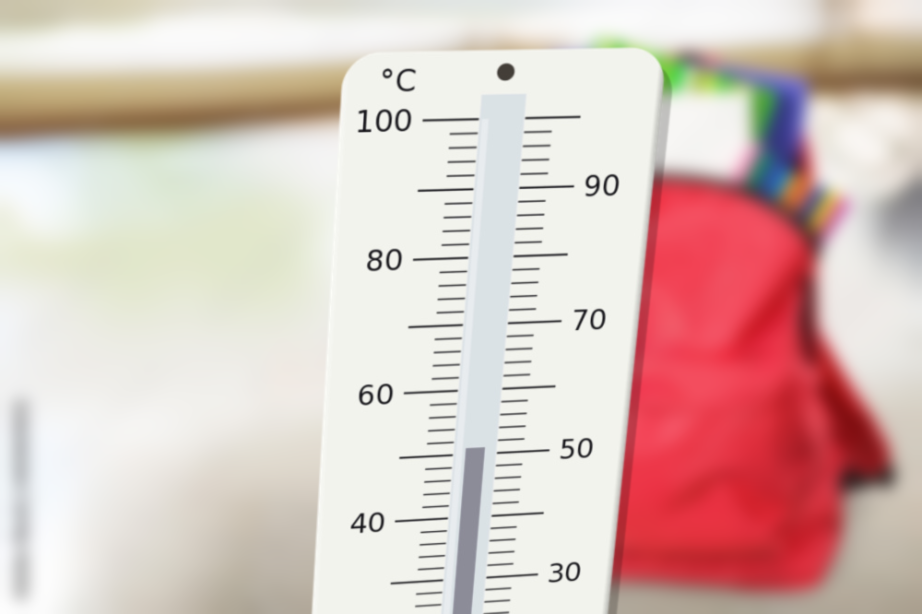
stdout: °C 51
